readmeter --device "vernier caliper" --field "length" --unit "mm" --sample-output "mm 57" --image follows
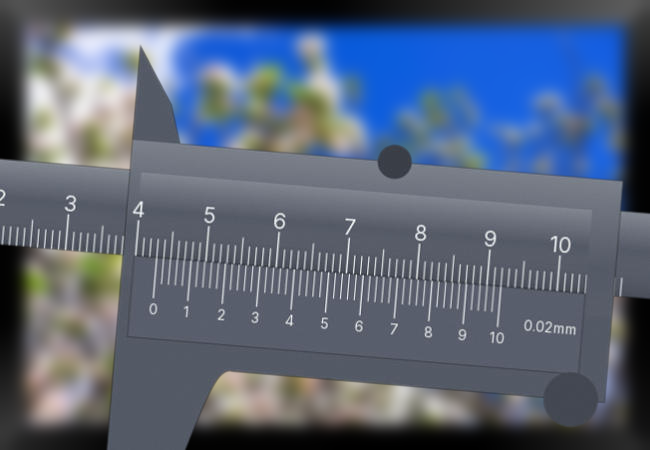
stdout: mm 43.0
